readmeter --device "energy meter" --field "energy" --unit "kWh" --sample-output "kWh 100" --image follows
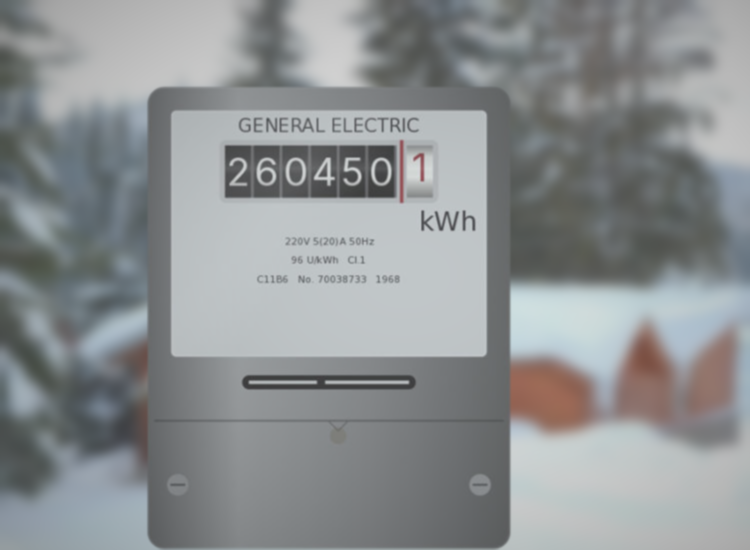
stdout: kWh 260450.1
